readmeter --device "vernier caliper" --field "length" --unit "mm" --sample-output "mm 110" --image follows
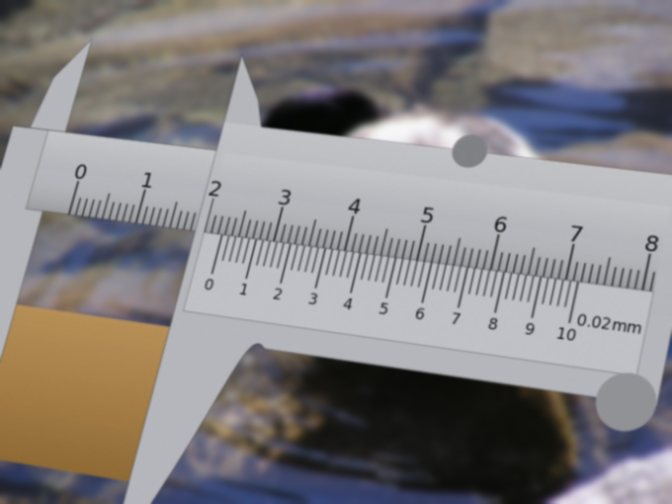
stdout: mm 22.6
